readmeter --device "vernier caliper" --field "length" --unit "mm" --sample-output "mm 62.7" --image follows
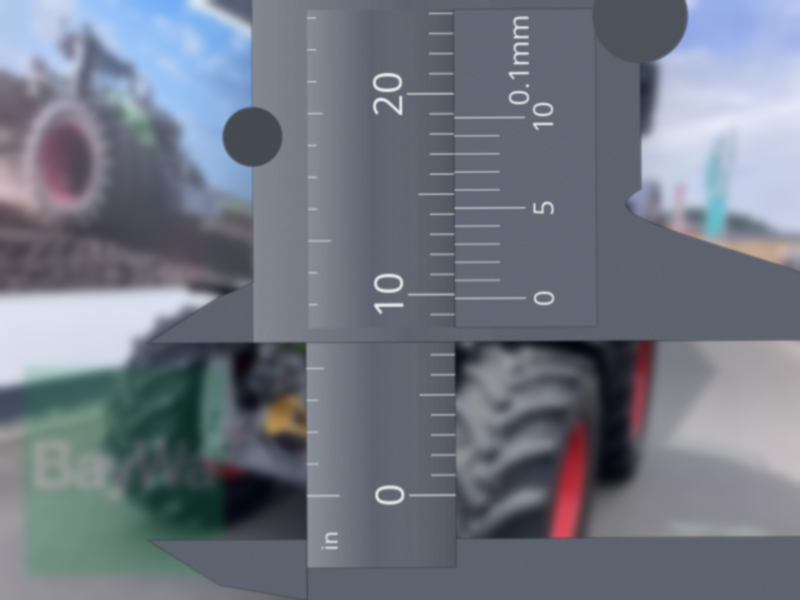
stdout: mm 9.8
